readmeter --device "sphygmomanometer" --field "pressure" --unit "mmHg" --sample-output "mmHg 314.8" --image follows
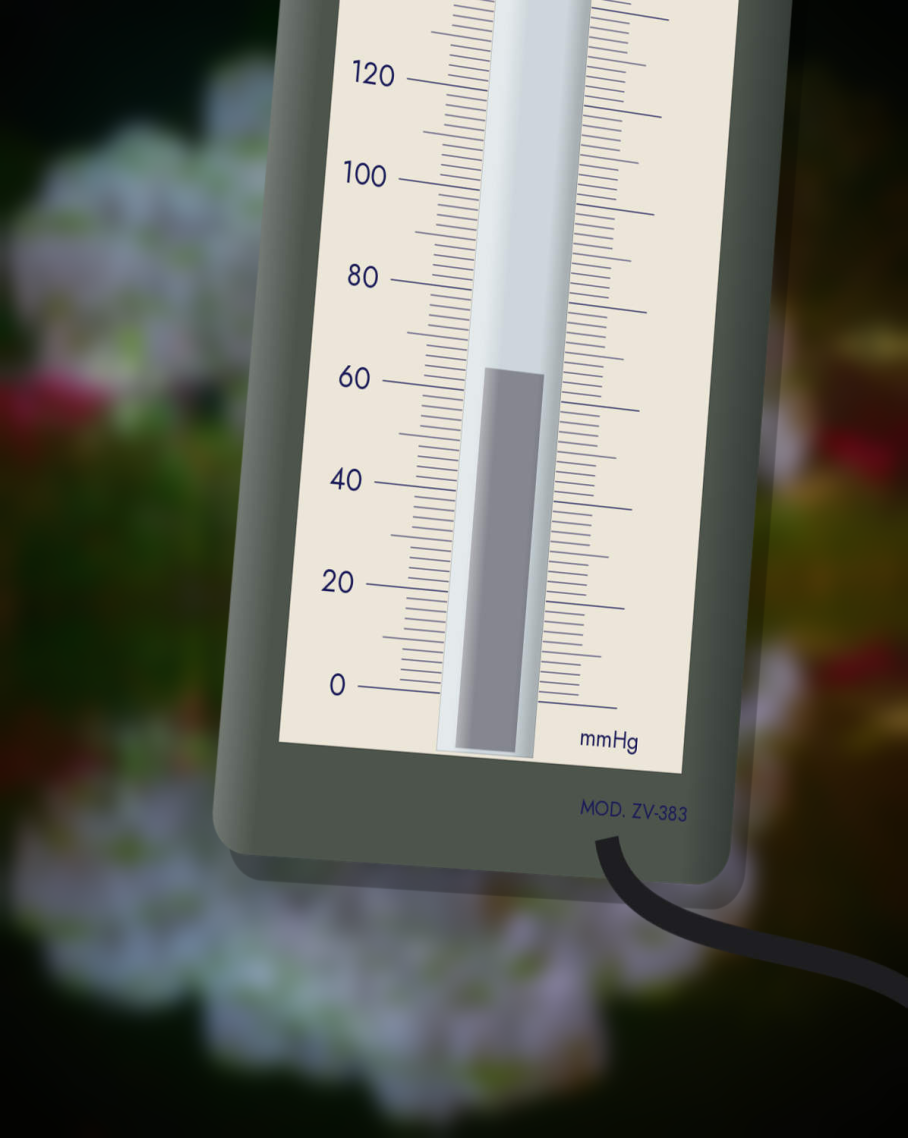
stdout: mmHg 65
